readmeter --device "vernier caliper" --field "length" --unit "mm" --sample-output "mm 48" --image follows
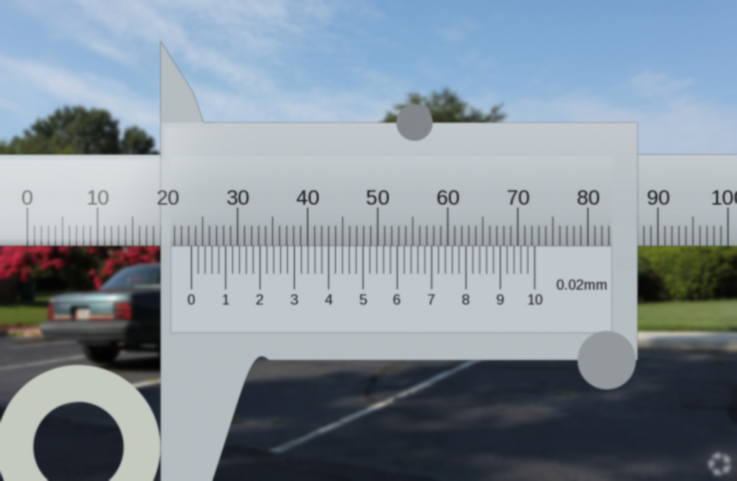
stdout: mm 23.4
